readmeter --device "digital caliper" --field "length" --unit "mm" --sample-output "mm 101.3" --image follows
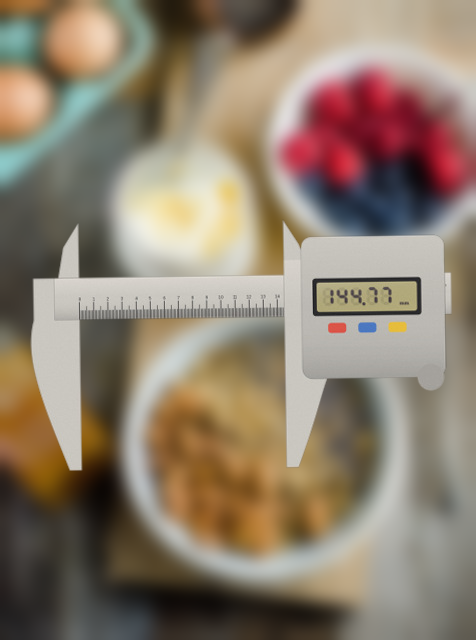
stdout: mm 144.77
